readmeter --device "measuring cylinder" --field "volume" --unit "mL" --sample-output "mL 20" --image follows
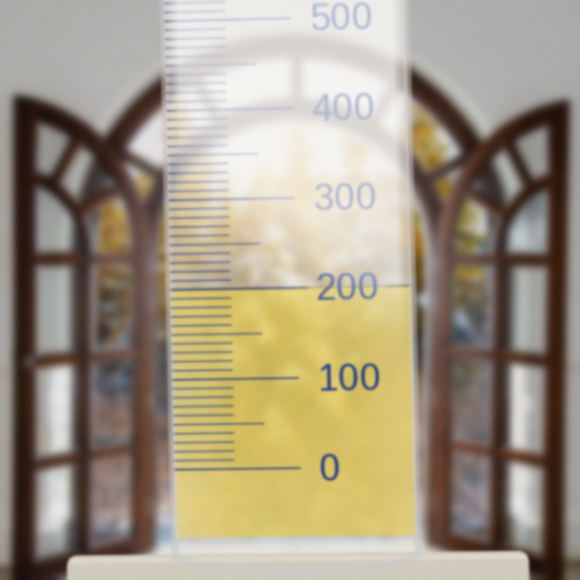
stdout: mL 200
